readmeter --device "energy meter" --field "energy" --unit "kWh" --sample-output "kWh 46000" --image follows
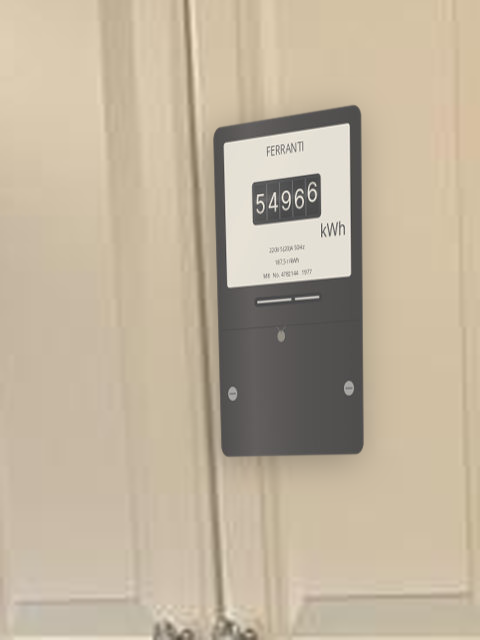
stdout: kWh 54966
